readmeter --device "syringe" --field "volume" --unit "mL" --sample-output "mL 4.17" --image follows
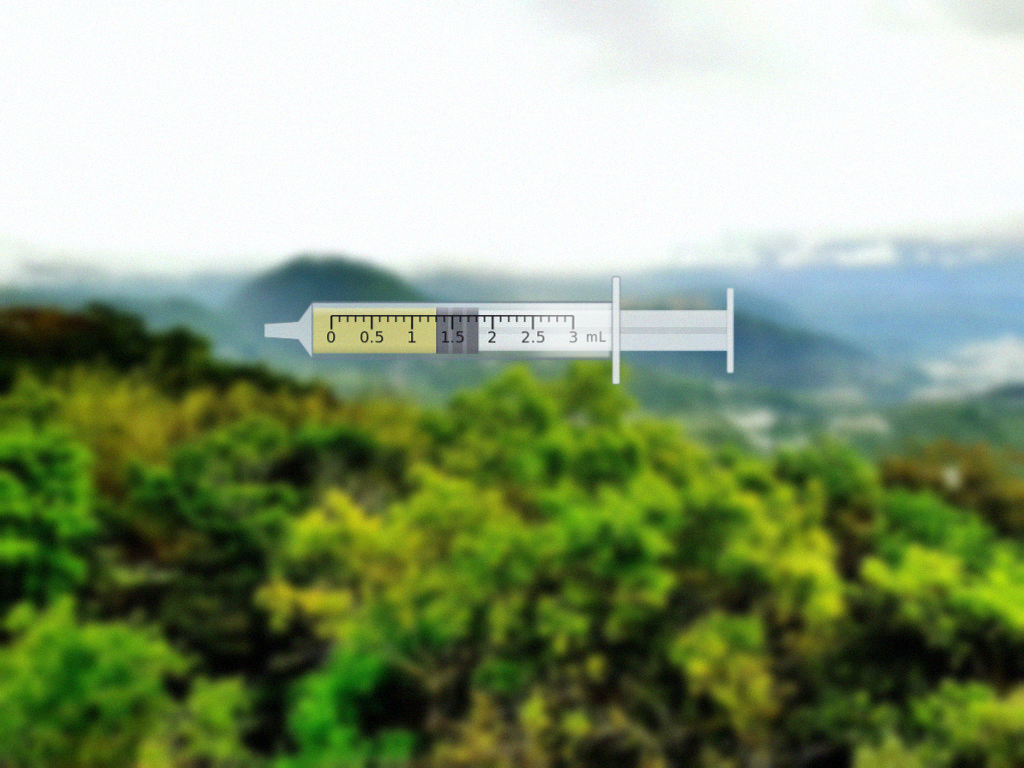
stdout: mL 1.3
